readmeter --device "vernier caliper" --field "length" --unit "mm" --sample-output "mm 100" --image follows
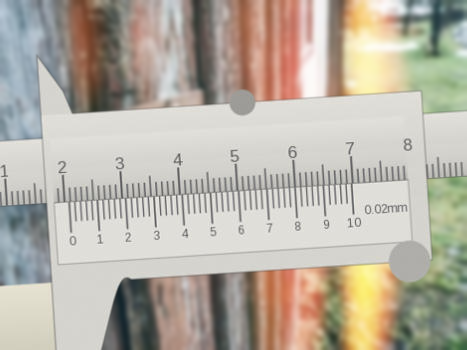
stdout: mm 20.8
